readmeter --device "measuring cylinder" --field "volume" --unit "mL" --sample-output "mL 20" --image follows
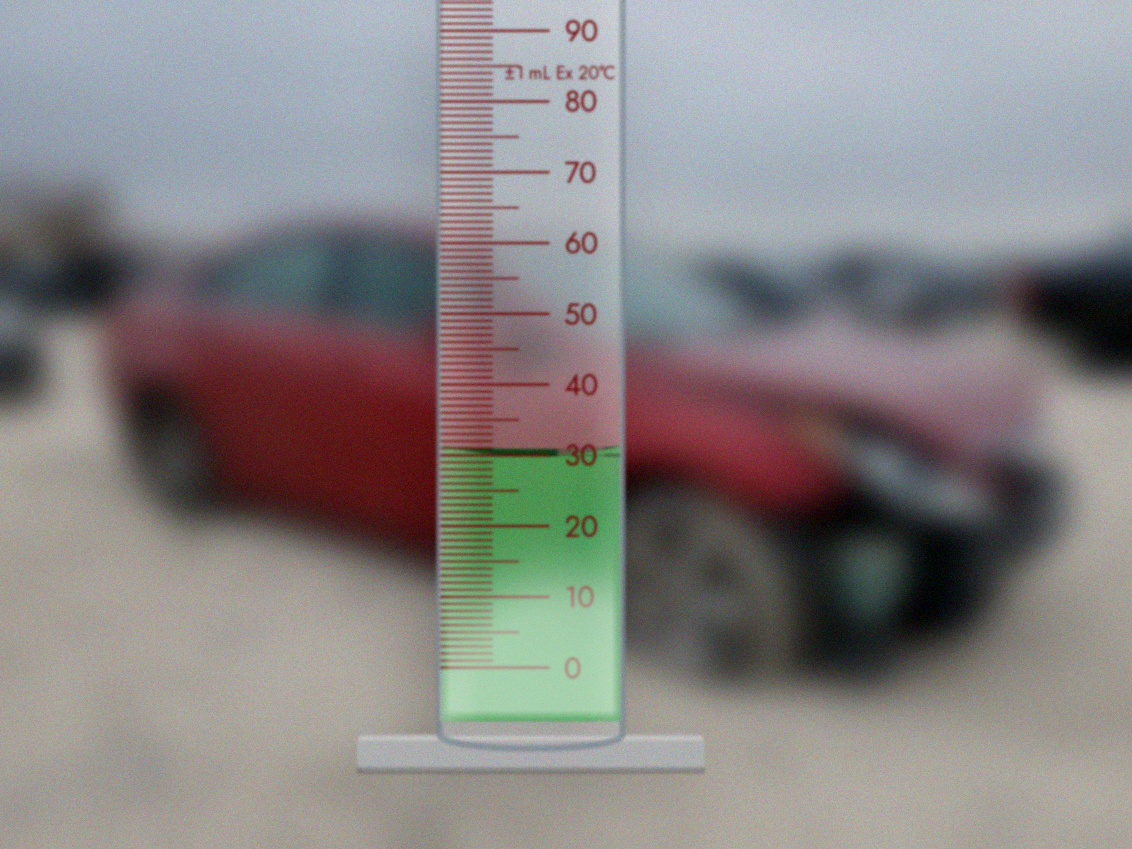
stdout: mL 30
